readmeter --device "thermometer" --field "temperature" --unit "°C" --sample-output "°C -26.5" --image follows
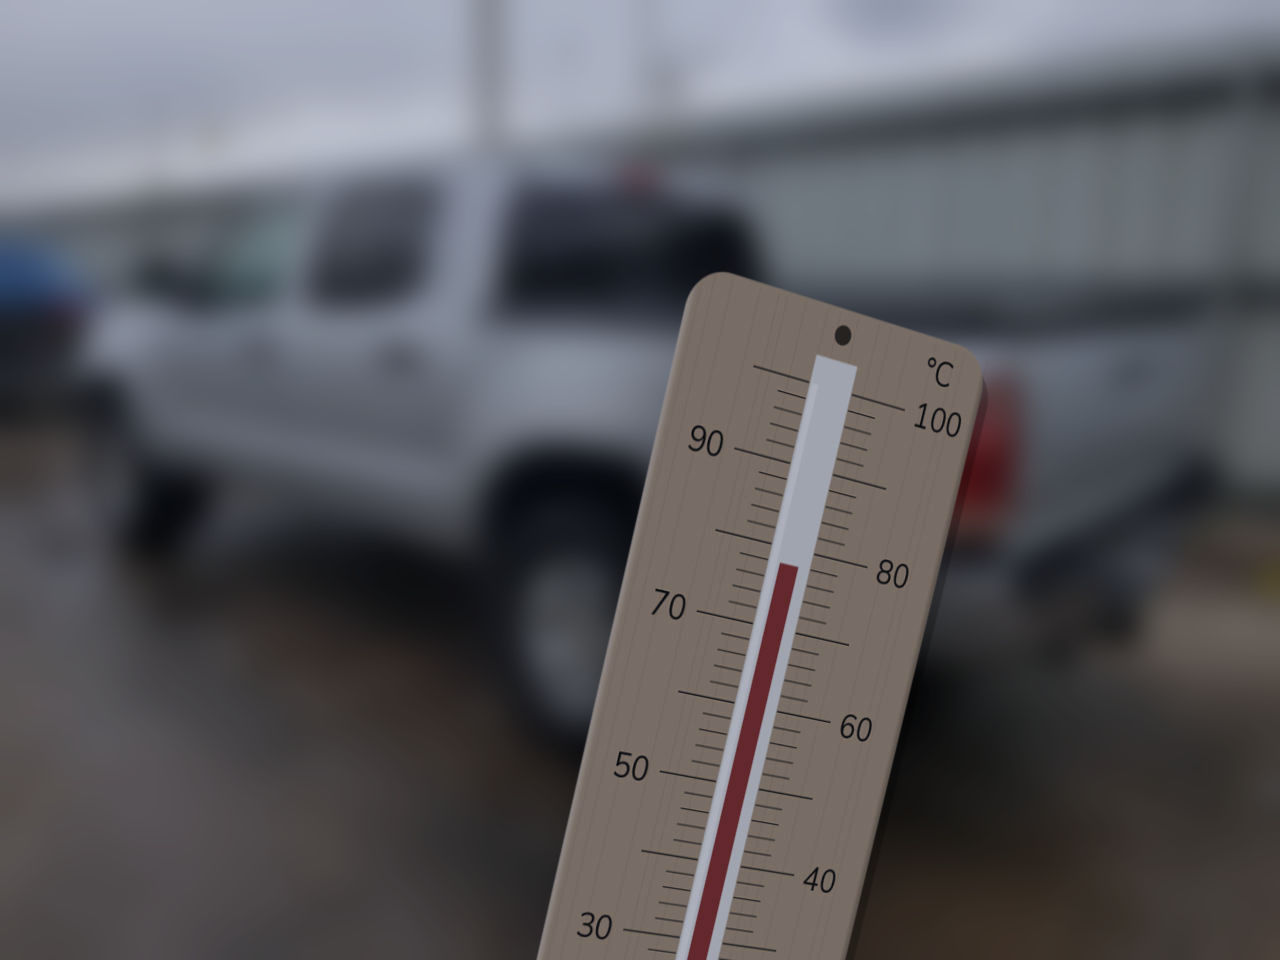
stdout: °C 78
